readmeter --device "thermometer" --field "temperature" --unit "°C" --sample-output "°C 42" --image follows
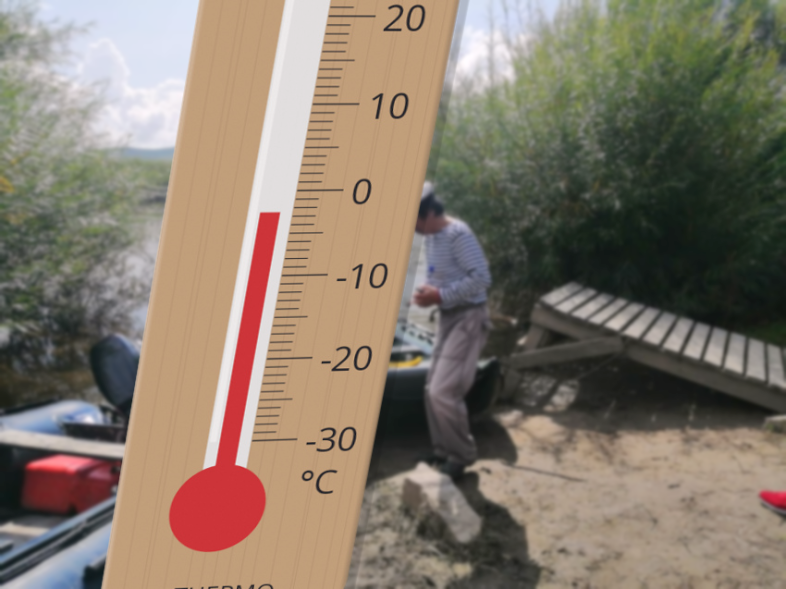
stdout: °C -2.5
